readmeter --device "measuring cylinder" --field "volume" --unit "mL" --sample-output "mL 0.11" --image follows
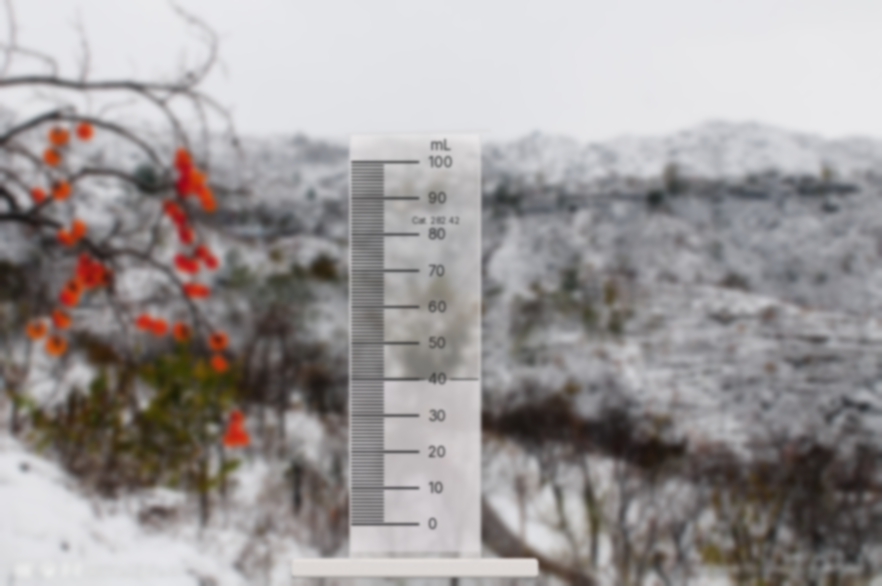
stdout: mL 40
